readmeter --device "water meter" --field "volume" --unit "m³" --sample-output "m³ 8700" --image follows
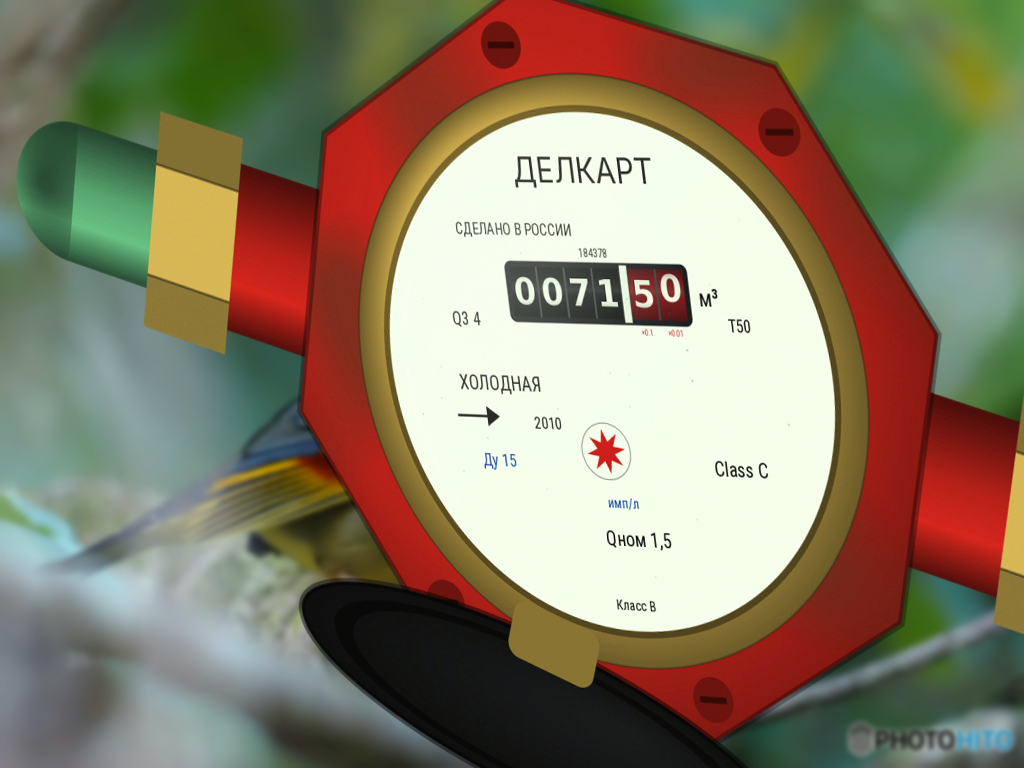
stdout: m³ 71.50
